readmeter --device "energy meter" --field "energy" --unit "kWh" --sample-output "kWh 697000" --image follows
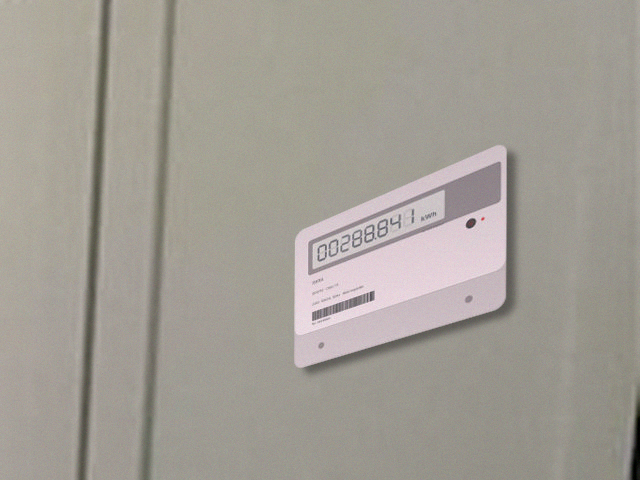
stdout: kWh 288.841
